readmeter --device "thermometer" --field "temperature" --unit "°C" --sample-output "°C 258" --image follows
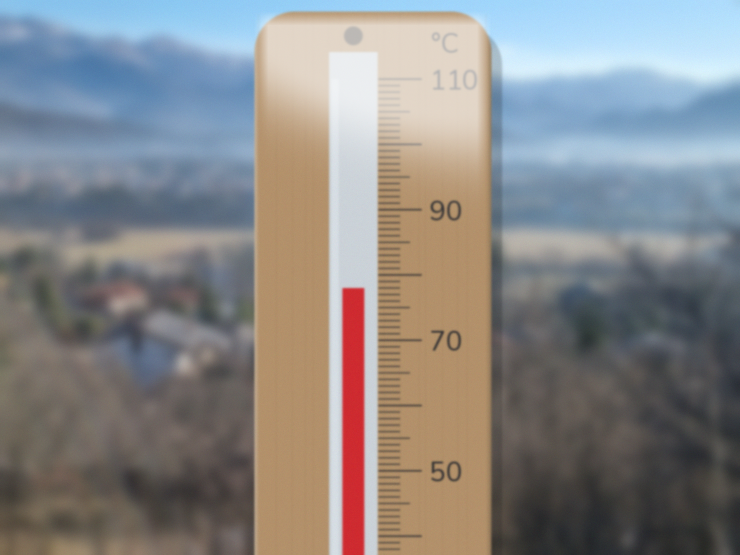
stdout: °C 78
